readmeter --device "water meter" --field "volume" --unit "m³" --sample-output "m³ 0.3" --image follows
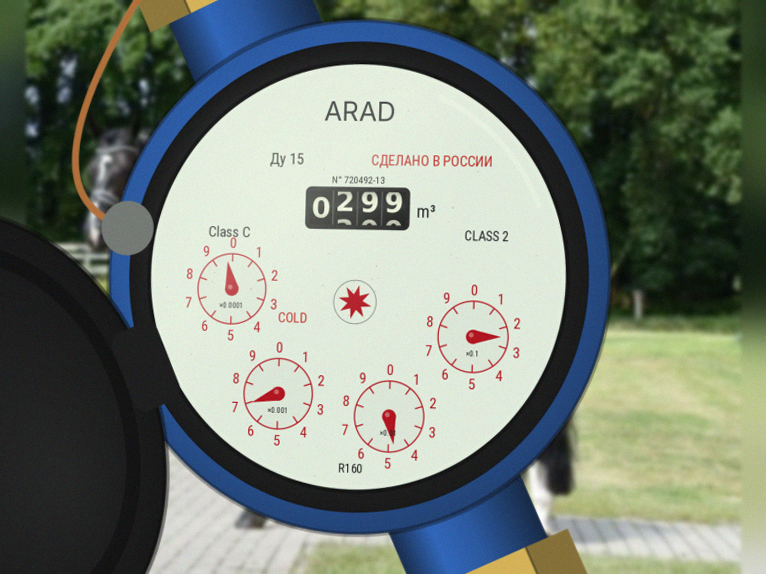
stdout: m³ 299.2469
